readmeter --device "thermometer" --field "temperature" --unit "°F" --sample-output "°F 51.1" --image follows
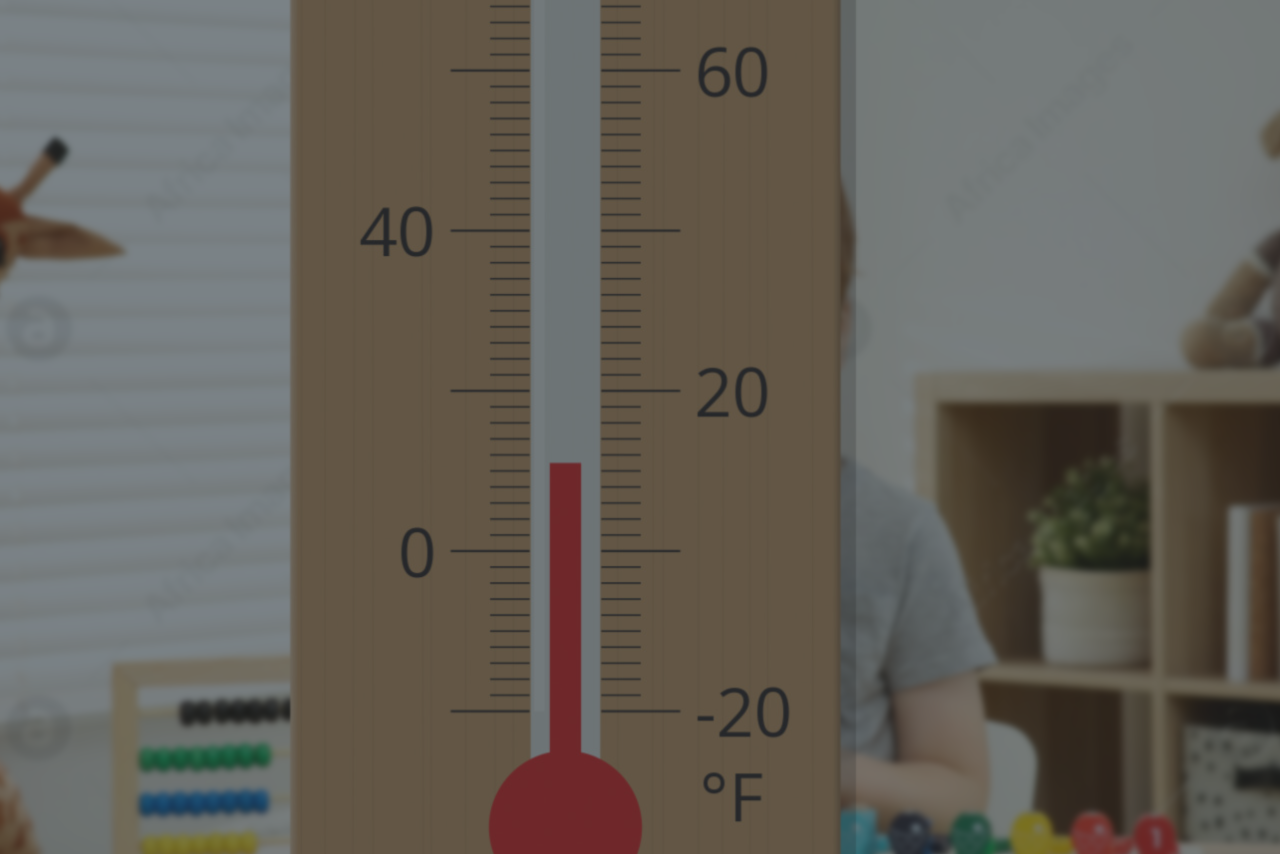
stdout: °F 11
